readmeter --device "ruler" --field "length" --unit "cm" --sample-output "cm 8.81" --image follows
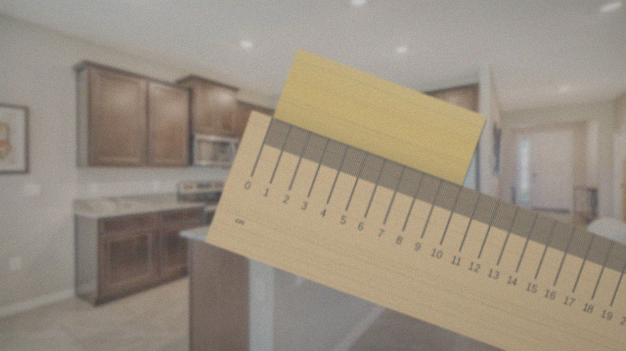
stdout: cm 10
